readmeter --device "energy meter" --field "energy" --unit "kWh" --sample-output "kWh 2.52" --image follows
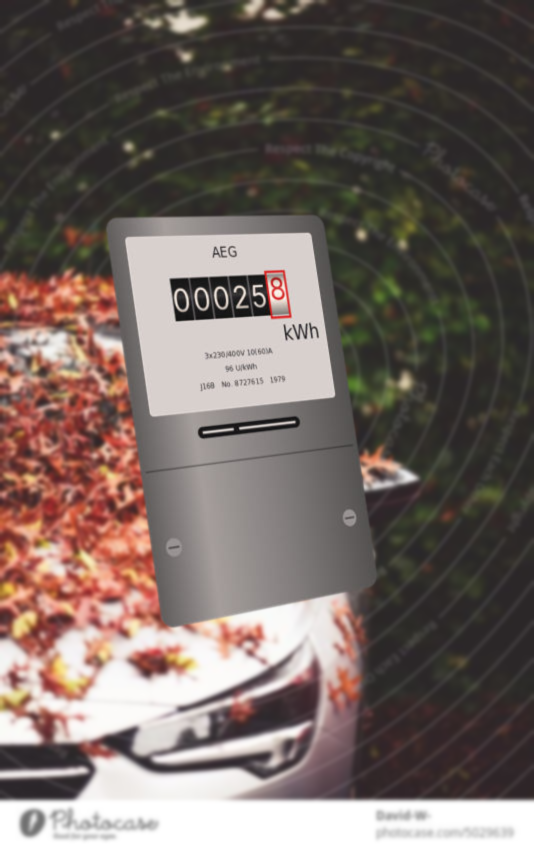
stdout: kWh 25.8
